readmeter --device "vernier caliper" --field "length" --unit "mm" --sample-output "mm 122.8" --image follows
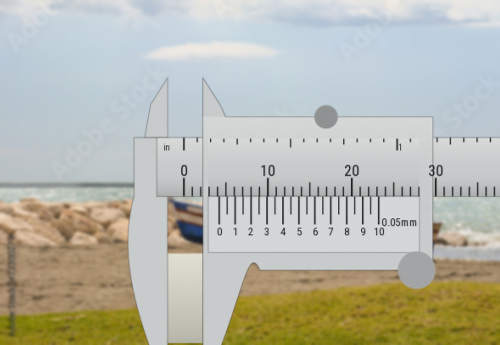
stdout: mm 4.2
